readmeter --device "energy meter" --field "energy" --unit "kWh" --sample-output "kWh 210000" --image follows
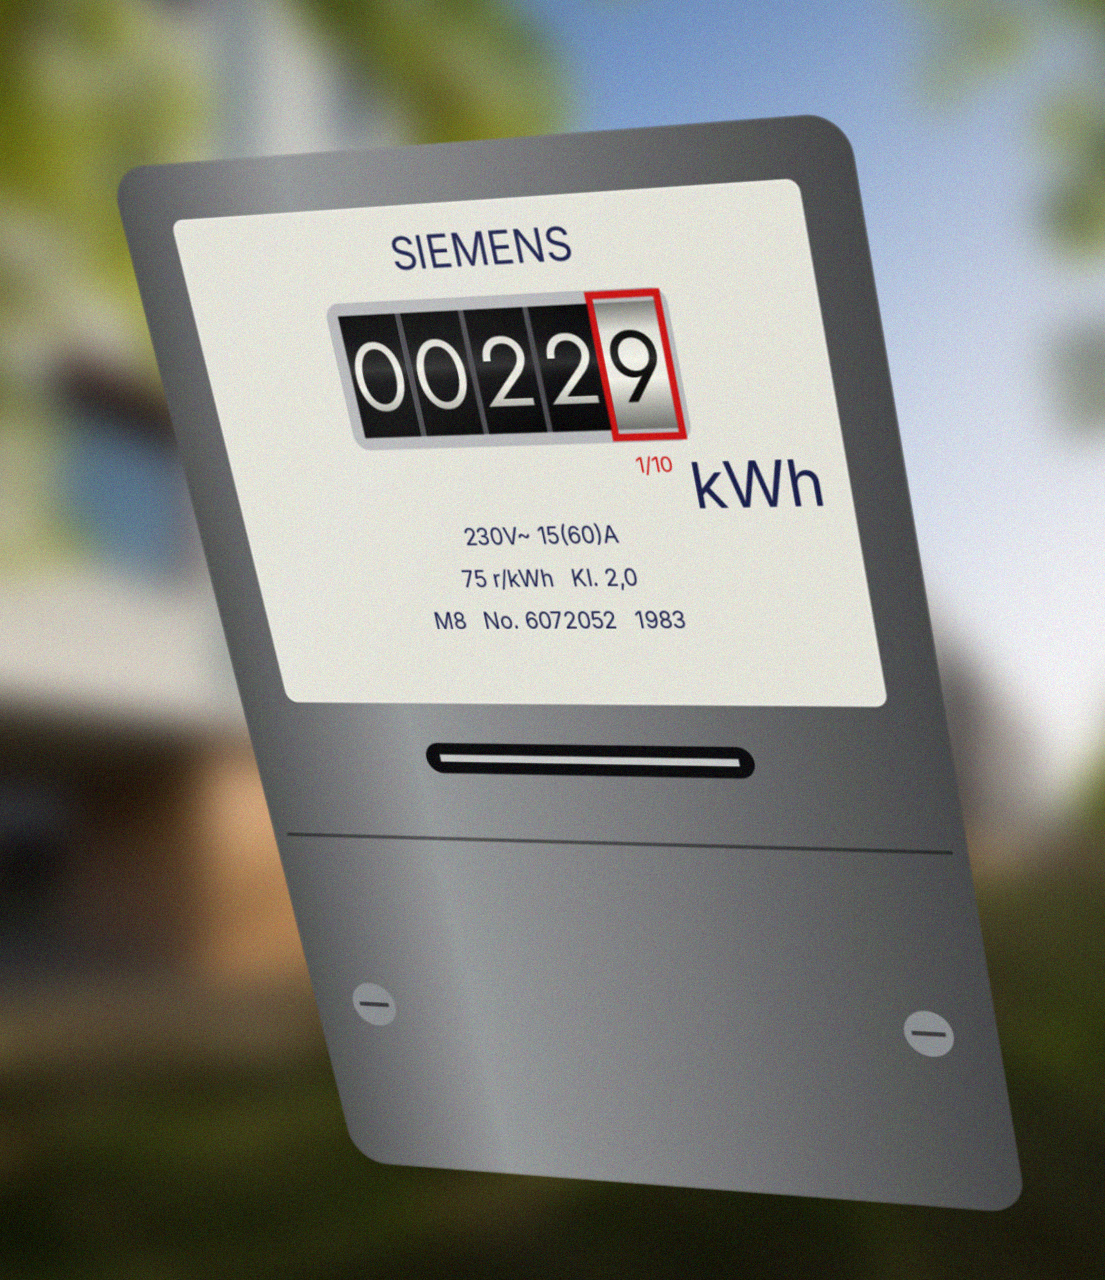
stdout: kWh 22.9
